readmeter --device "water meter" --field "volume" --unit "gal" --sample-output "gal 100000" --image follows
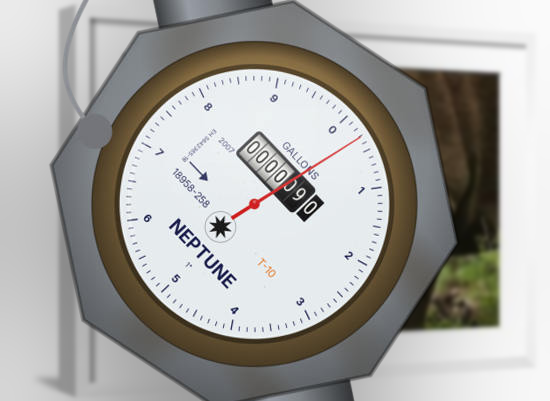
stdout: gal 90.3
